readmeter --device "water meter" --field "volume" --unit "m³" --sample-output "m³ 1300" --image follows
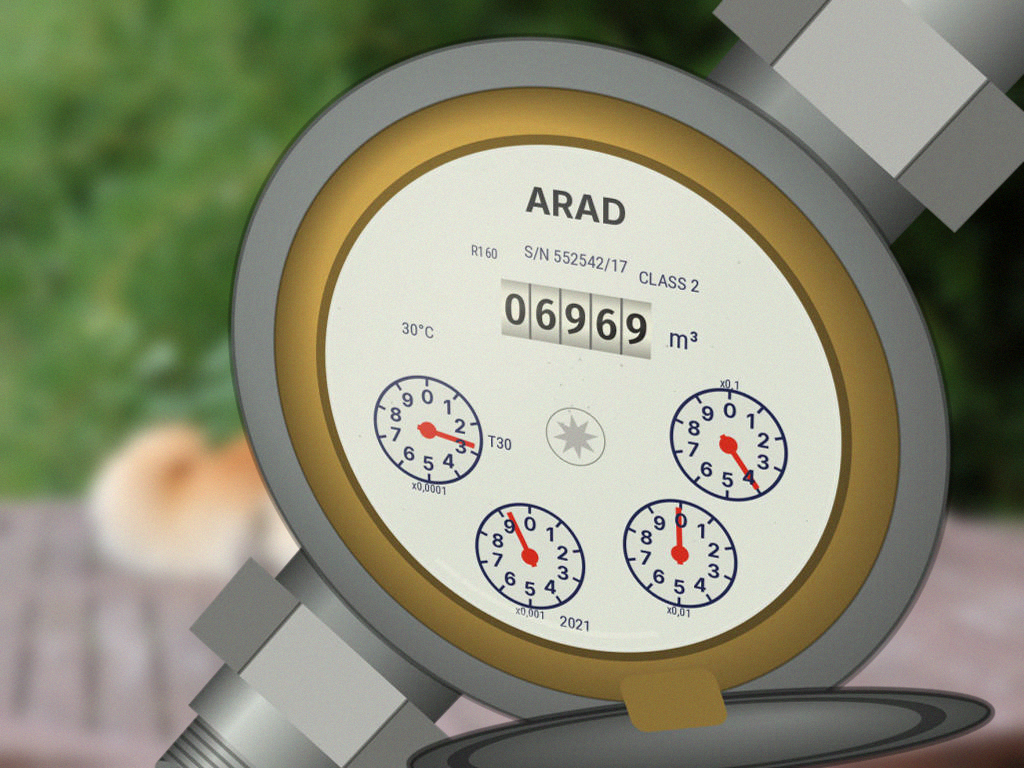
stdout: m³ 6969.3992
